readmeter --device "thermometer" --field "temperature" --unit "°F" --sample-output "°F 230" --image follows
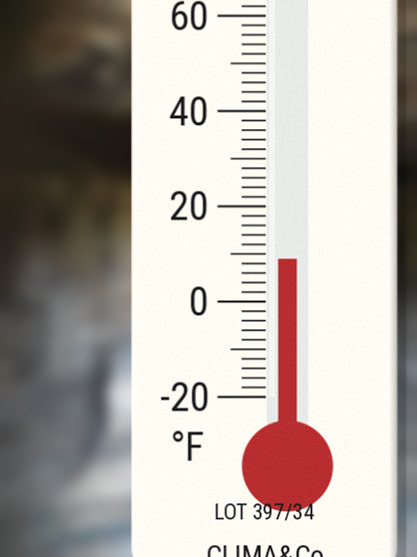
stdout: °F 9
